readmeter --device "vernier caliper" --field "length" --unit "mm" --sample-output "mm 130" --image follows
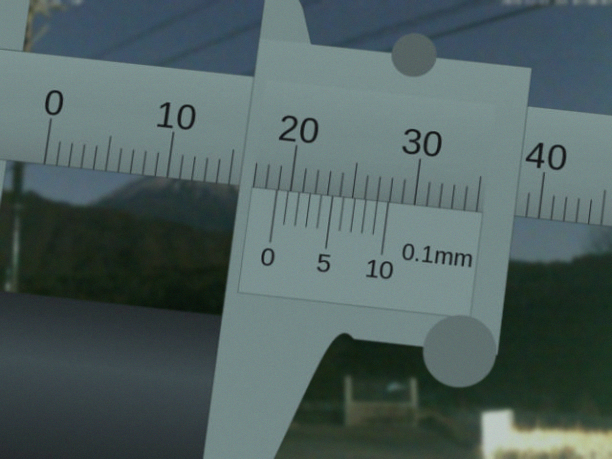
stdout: mm 18.9
